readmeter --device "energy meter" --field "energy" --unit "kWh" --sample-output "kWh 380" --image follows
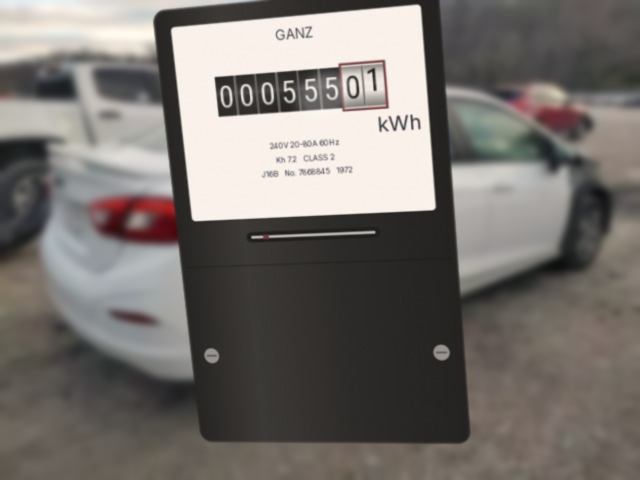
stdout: kWh 555.01
